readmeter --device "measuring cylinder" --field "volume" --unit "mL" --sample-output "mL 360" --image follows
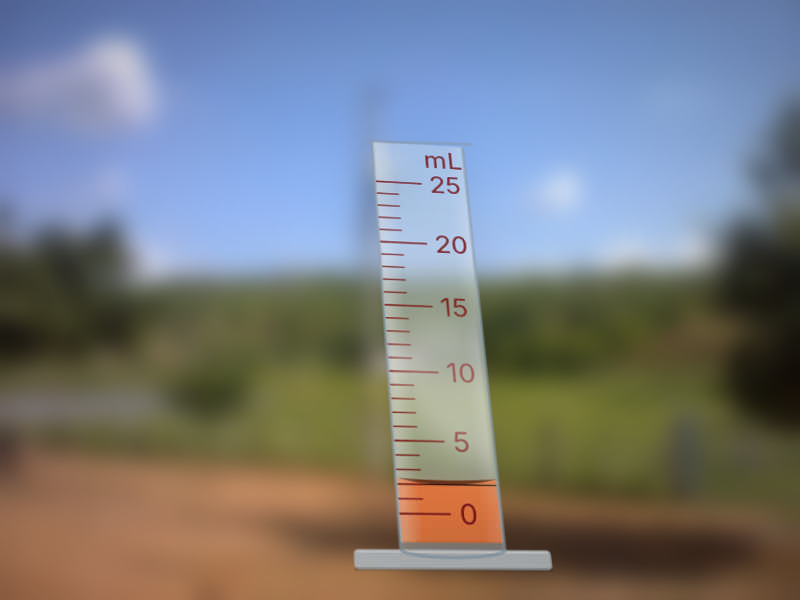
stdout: mL 2
